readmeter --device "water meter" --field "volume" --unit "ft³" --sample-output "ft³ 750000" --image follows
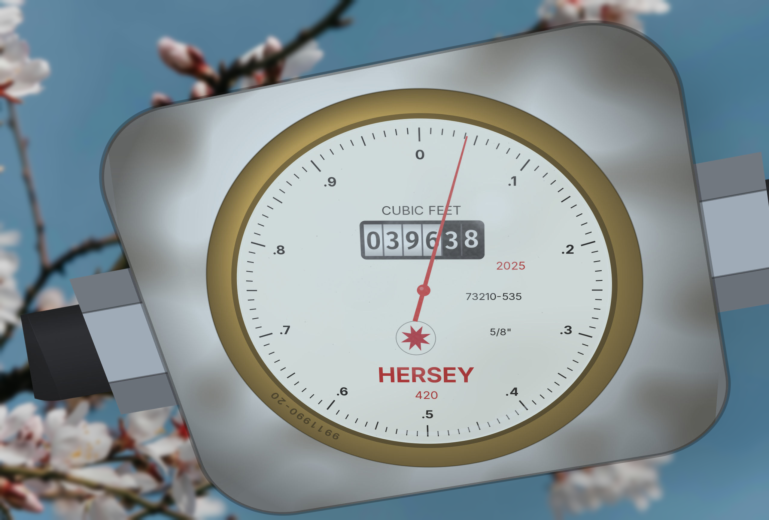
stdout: ft³ 39638.04
